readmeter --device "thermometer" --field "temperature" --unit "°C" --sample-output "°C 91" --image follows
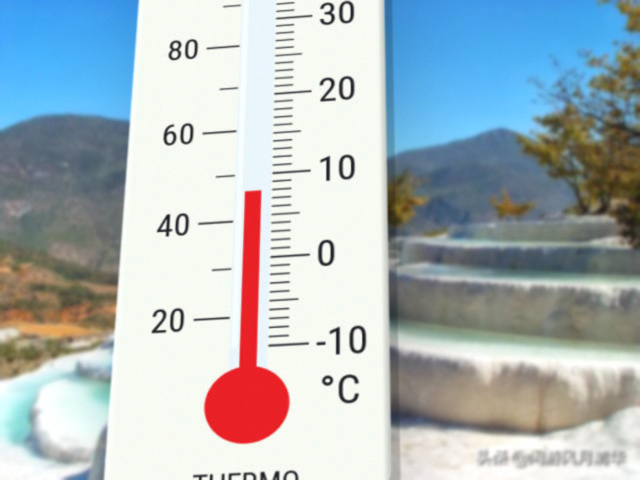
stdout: °C 8
